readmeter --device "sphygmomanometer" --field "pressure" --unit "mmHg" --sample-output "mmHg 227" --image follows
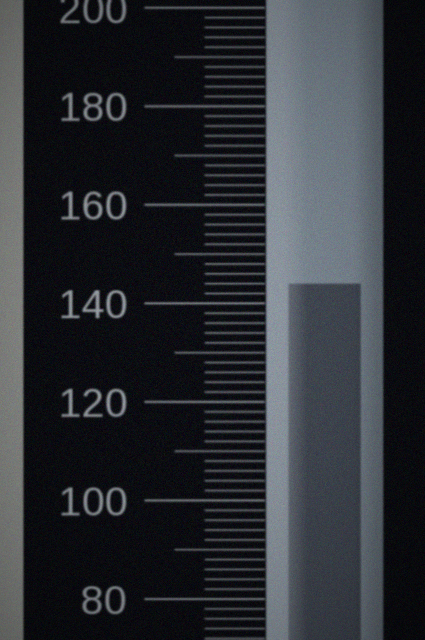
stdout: mmHg 144
